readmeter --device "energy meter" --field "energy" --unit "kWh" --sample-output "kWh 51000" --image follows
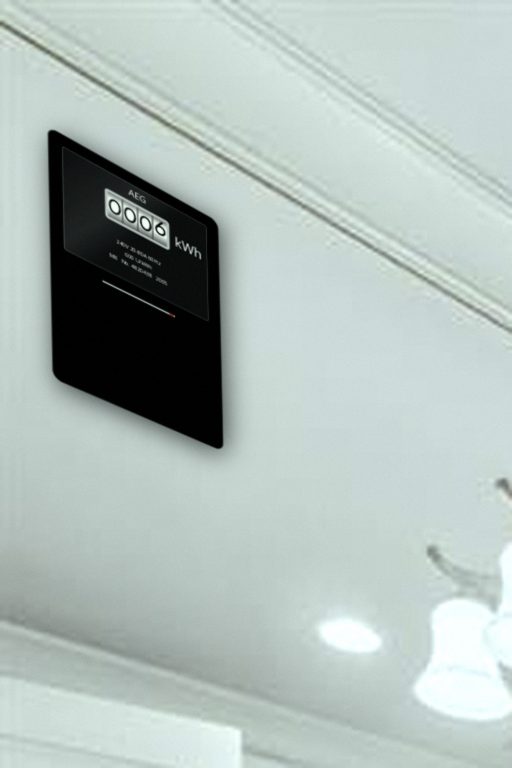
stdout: kWh 6
